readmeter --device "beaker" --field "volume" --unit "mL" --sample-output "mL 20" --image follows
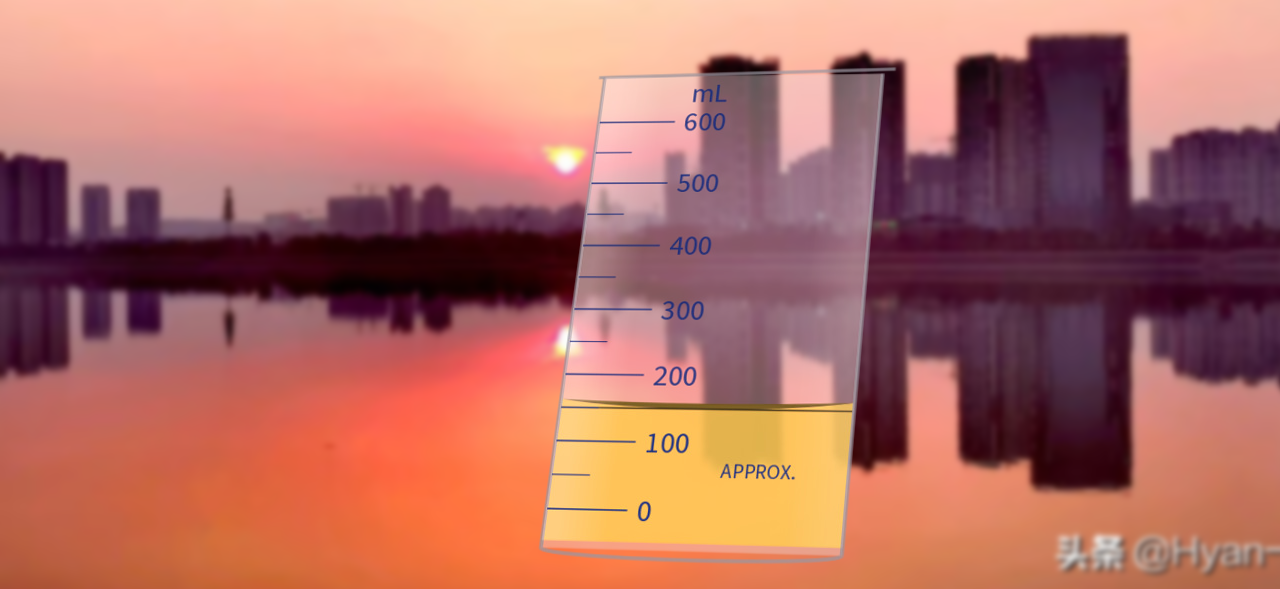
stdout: mL 150
